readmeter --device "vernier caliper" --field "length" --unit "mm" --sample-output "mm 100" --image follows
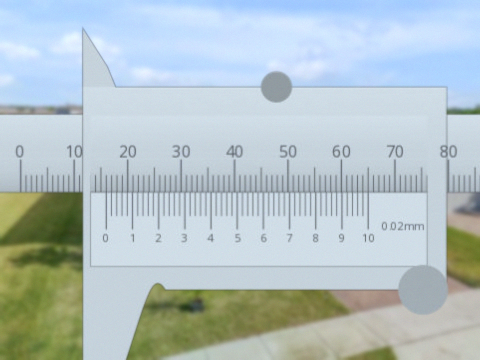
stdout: mm 16.0
